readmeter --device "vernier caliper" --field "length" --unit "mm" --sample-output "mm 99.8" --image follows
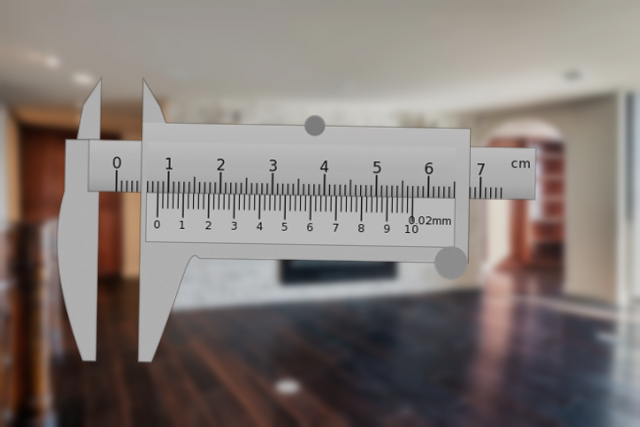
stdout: mm 8.0
